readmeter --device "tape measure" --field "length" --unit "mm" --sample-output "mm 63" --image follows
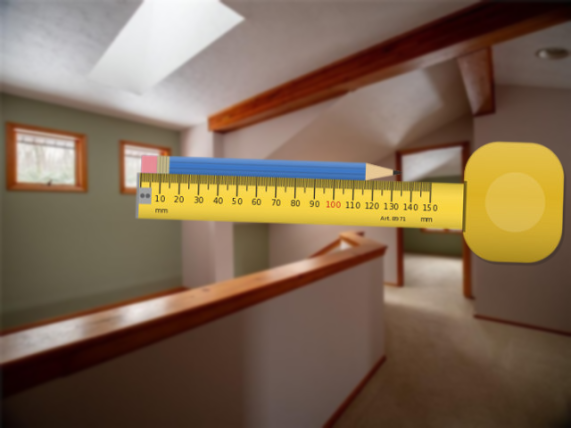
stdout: mm 135
